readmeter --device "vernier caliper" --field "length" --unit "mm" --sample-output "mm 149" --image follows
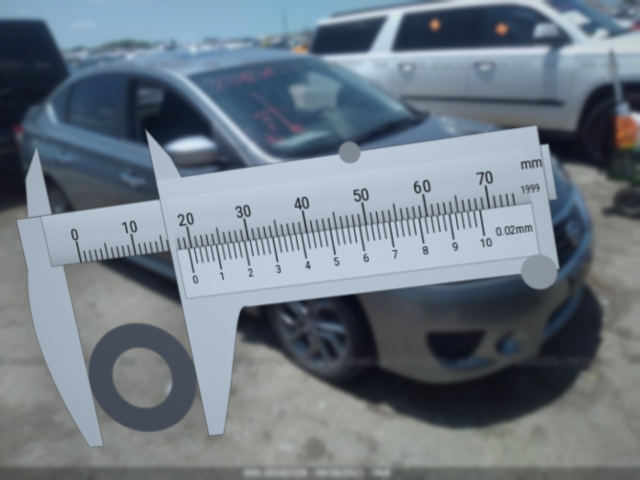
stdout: mm 19.5
